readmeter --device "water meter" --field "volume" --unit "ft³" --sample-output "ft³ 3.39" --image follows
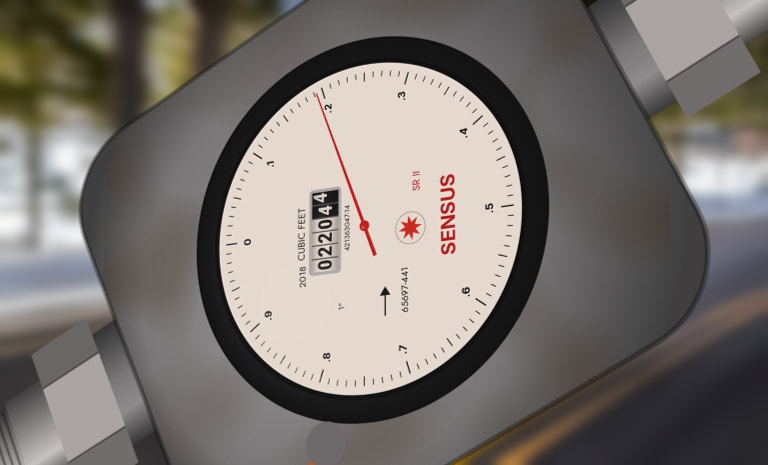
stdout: ft³ 22044.19
